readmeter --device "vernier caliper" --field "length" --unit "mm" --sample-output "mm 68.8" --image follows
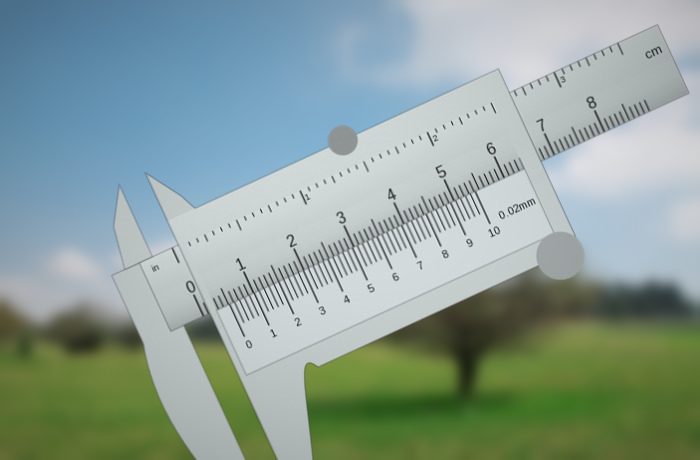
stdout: mm 5.2
